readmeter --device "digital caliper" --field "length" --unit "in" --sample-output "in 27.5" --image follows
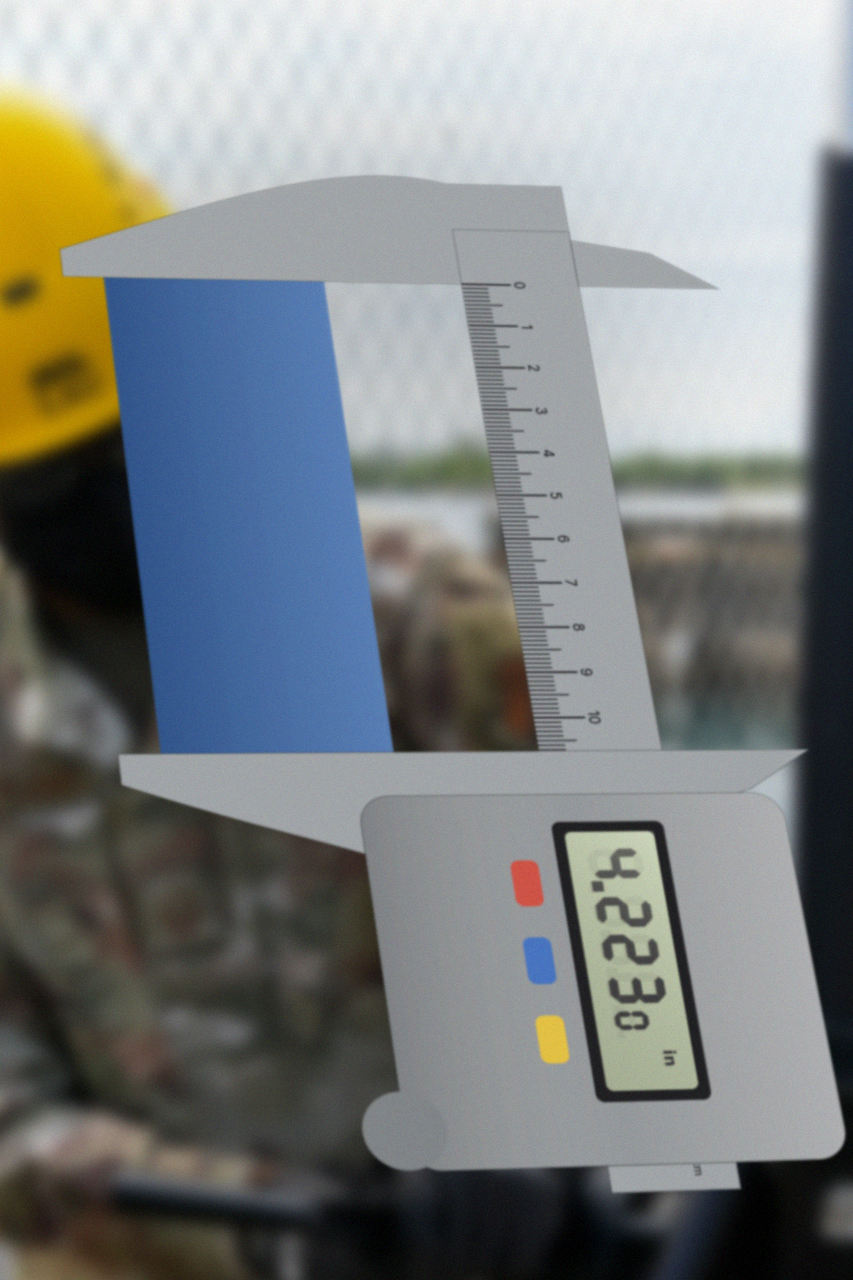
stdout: in 4.2230
